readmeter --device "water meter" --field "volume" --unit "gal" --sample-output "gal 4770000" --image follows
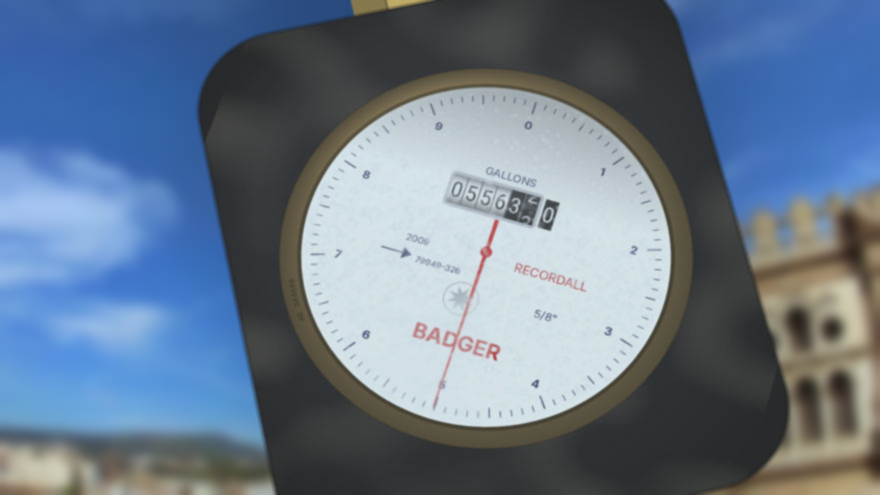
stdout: gal 556325.0
